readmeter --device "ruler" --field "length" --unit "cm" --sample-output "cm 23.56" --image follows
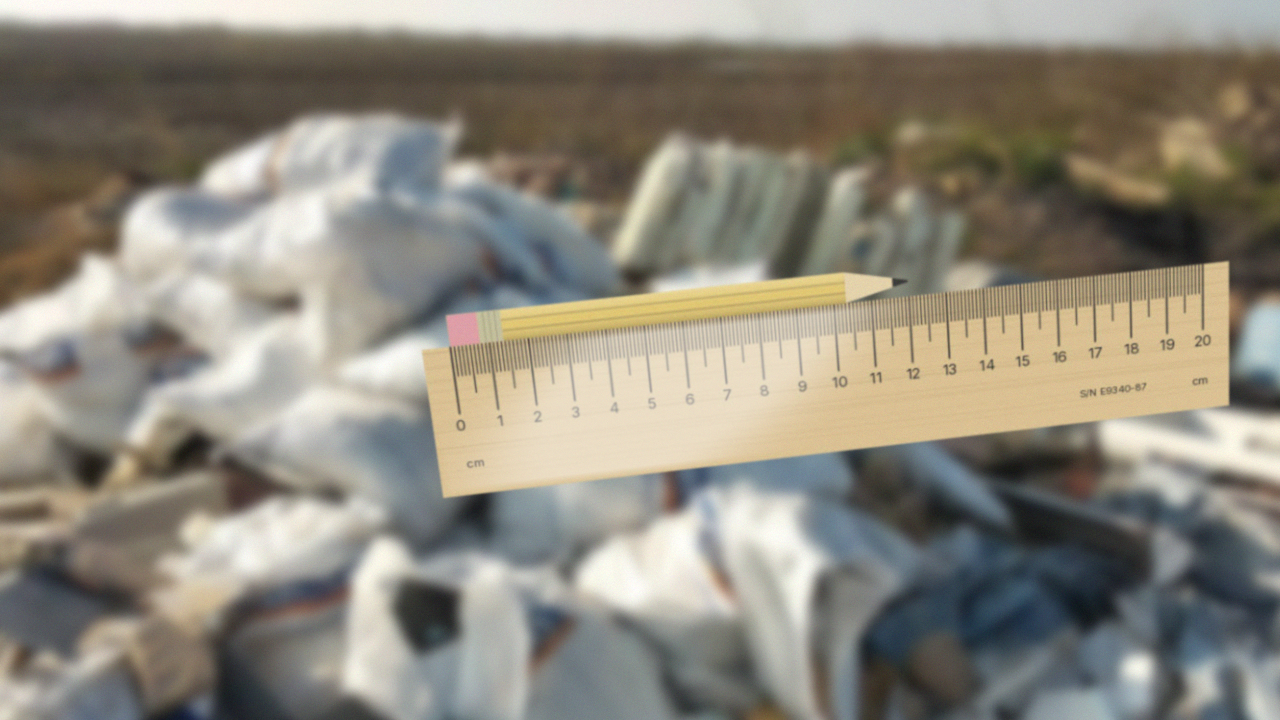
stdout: cm 12
